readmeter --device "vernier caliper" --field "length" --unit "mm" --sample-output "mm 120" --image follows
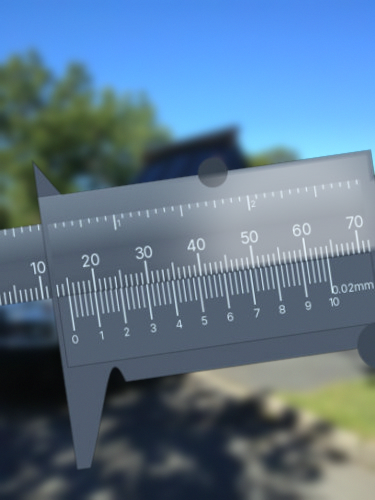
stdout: mm 15.0
